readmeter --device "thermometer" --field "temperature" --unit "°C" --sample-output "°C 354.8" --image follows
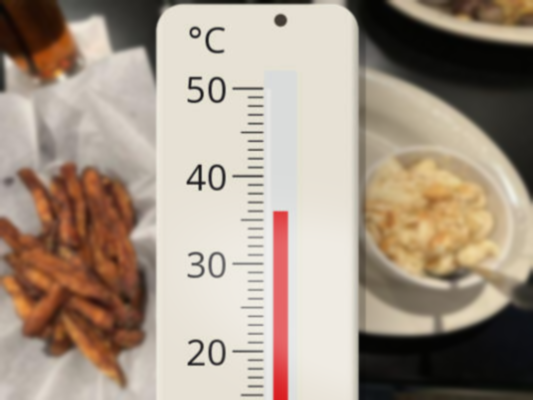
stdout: °C 36
